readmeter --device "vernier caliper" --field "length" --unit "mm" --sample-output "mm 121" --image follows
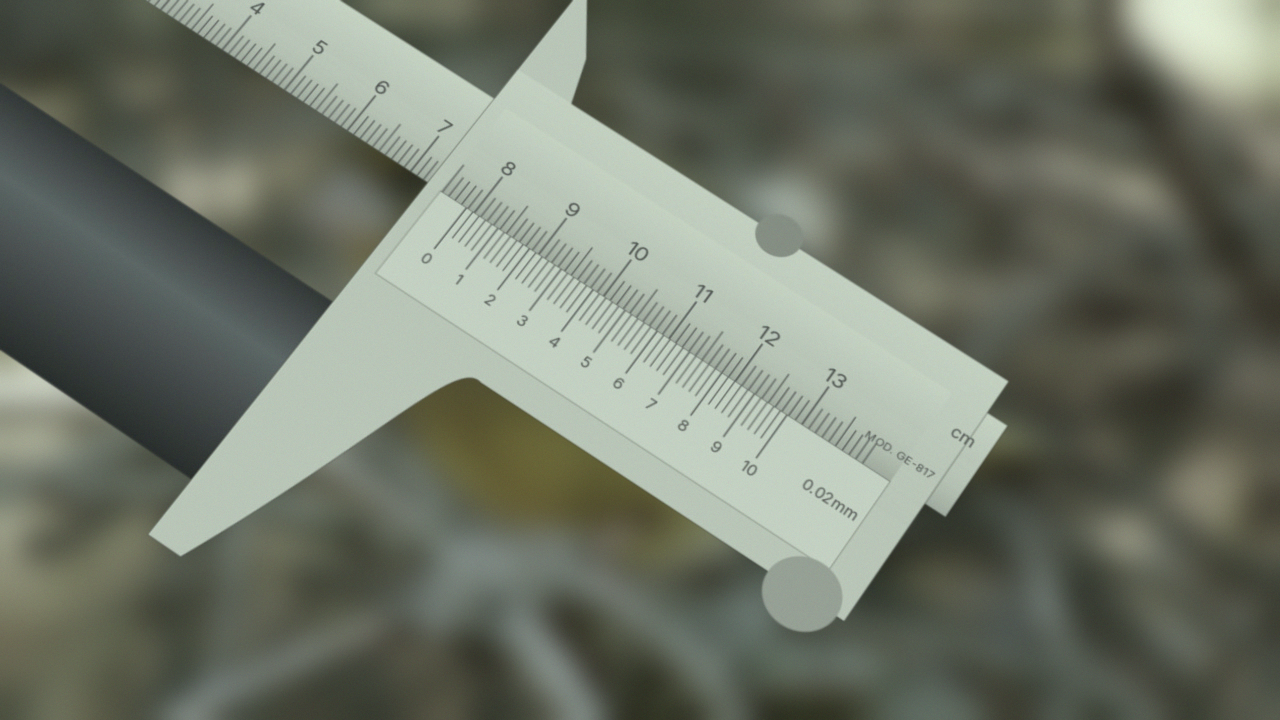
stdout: mm 78.8
